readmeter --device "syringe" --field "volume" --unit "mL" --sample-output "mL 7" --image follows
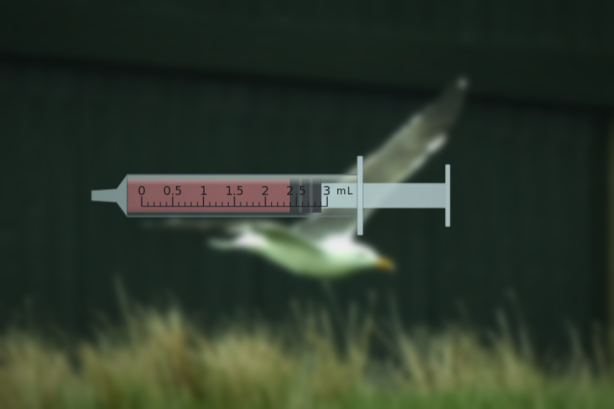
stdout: mL 2.4
